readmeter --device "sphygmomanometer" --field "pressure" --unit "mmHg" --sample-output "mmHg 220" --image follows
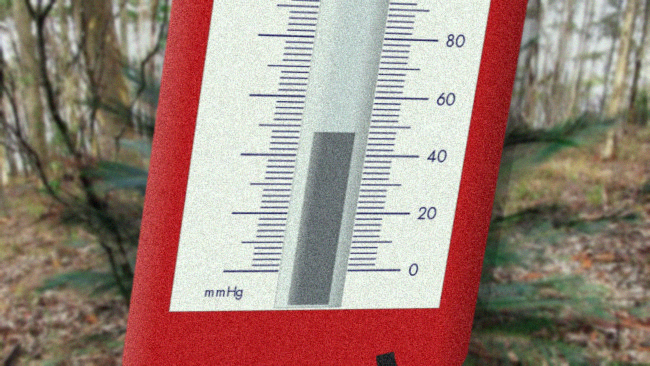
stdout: mmHg 48
